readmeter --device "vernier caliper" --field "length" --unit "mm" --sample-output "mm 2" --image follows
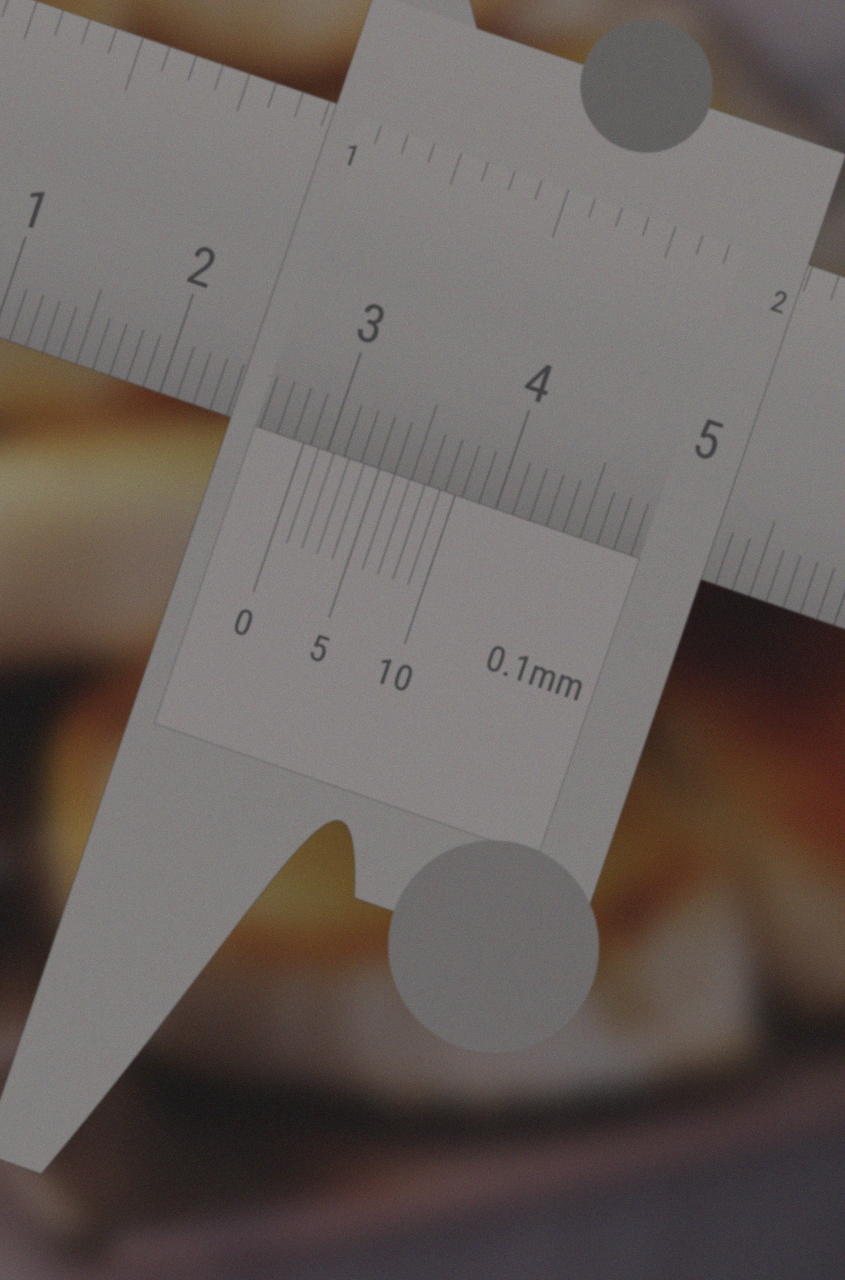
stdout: mm 28.6
